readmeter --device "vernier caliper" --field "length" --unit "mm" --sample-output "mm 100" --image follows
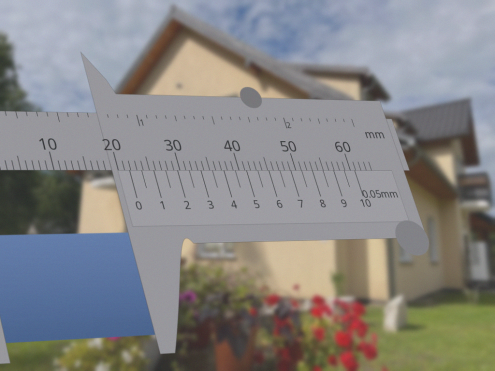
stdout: mm 21.8
